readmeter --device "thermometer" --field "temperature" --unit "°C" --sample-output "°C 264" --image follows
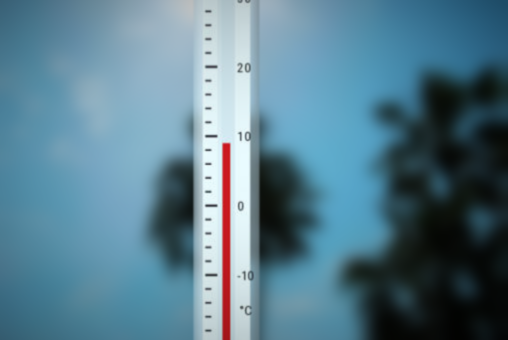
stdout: °C 9
